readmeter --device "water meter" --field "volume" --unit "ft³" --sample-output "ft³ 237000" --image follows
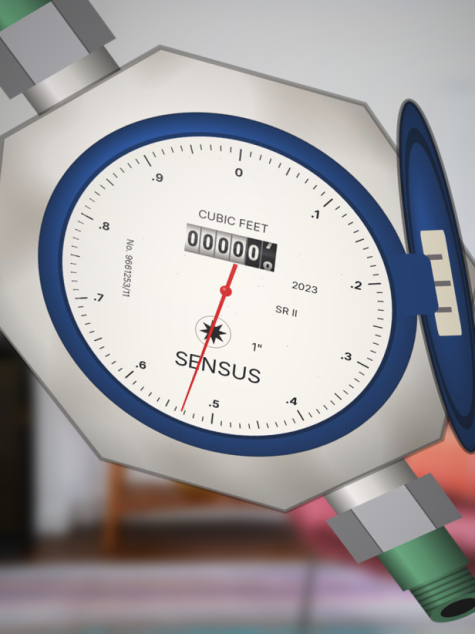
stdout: ft³ 7.53
